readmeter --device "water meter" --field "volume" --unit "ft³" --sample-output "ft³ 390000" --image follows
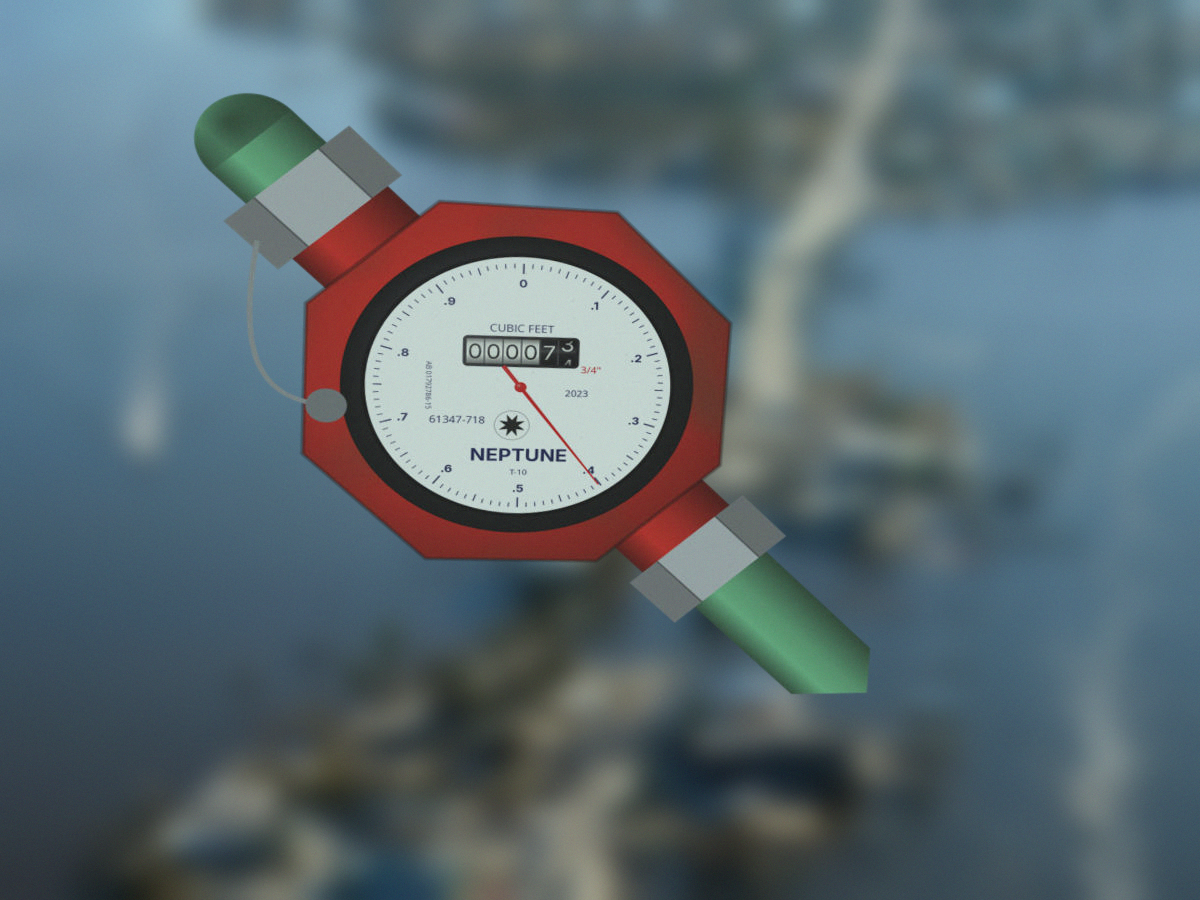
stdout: ft³ 73.40
